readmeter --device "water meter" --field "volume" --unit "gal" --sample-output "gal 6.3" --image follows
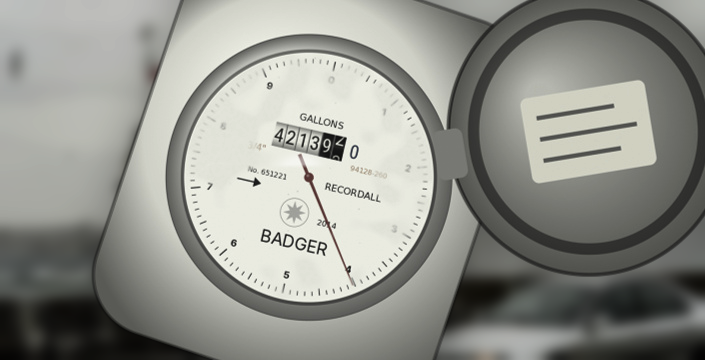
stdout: gal 4213924.0
